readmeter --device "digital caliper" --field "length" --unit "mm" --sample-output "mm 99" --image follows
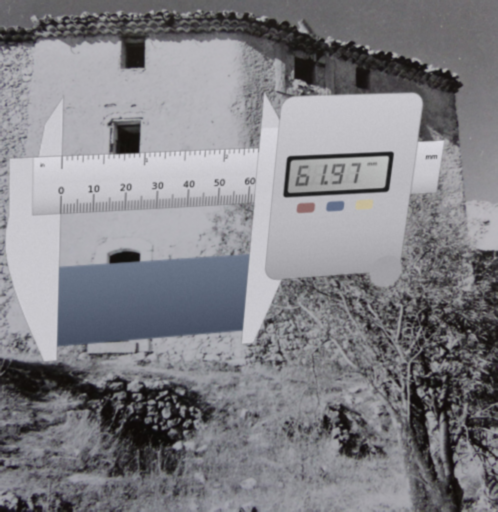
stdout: mm 61.97
